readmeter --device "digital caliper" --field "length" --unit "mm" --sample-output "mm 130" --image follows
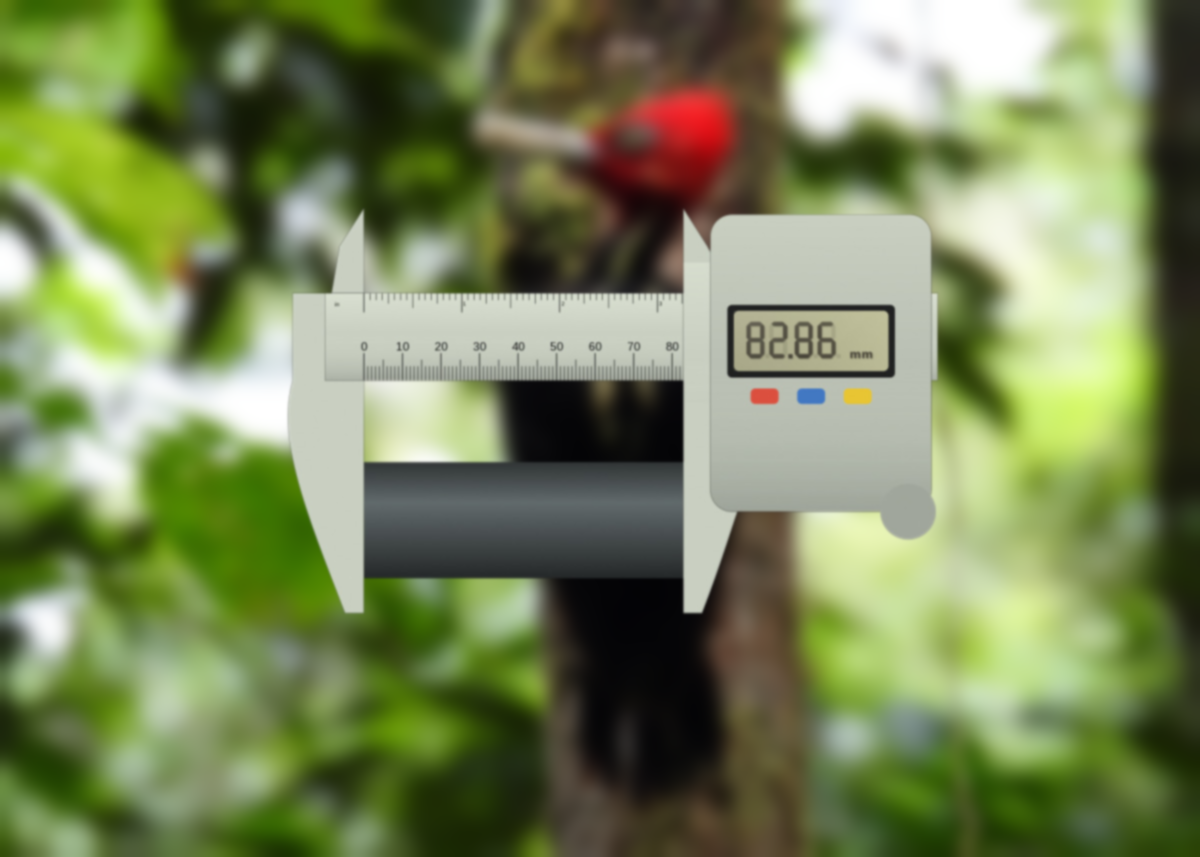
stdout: mm 82.86
